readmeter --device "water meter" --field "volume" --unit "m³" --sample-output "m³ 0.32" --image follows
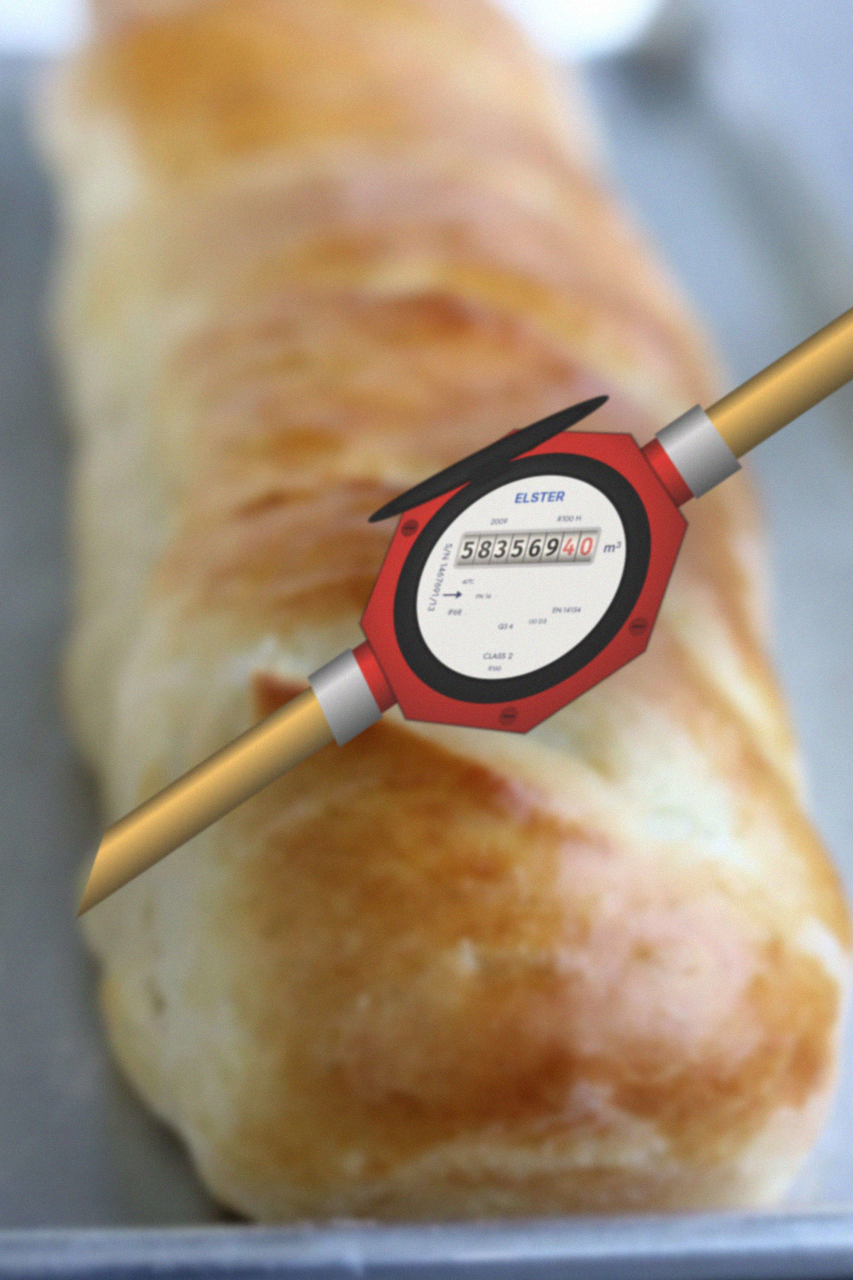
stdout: m³ 583569.40
